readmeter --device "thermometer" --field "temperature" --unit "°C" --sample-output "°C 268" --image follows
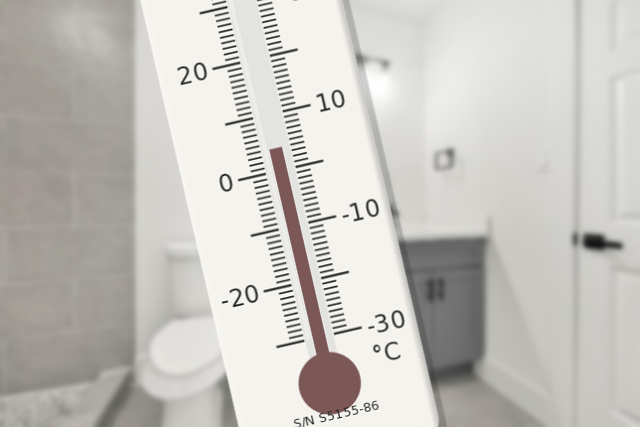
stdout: °C 4
